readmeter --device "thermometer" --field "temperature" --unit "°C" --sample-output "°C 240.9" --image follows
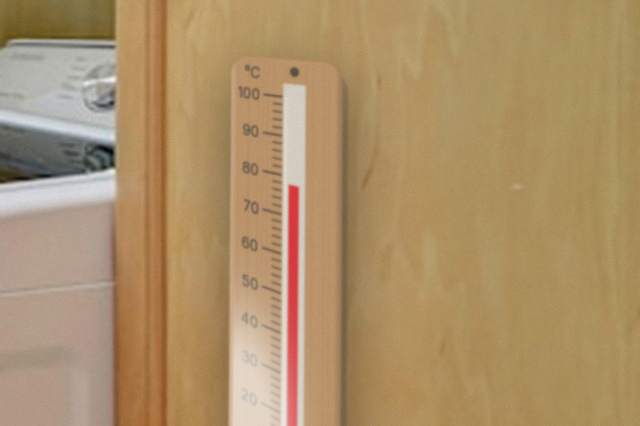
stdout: °C 78
